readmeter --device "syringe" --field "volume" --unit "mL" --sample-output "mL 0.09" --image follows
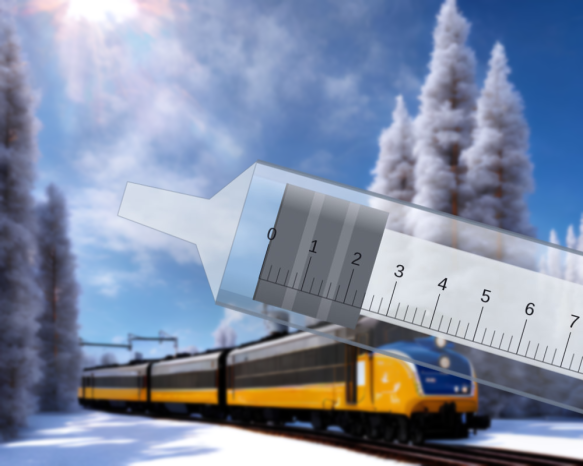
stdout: mL 0
